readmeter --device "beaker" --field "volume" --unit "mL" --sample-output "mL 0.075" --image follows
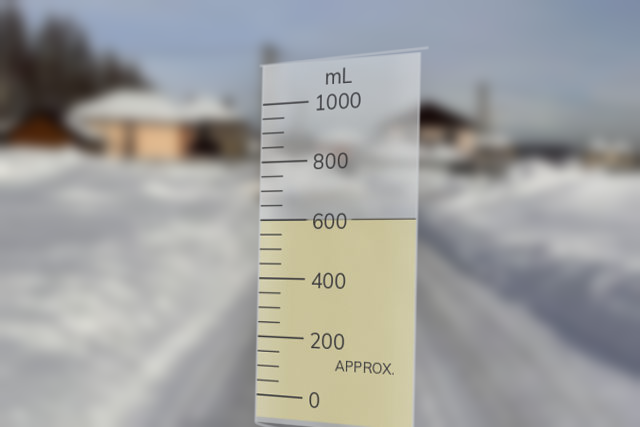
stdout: mL 600
